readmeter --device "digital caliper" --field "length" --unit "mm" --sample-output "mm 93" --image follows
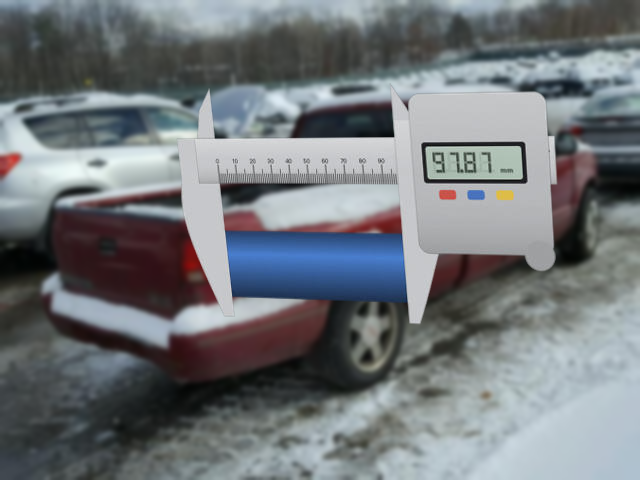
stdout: mm 97.87
